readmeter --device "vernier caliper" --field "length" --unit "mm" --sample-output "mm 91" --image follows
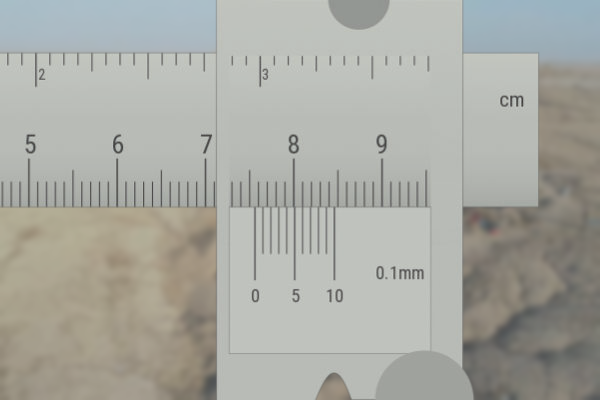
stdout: mm 75.6
